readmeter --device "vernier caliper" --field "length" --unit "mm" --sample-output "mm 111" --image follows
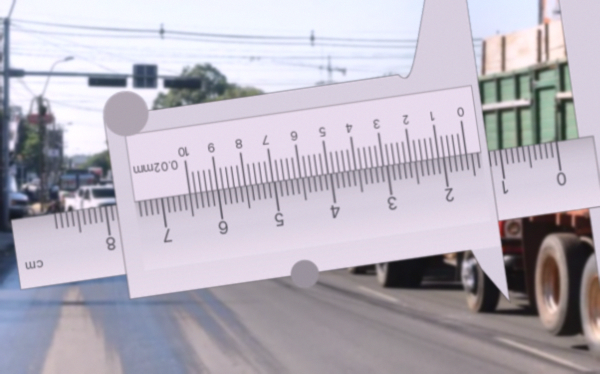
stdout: mm 16.0
